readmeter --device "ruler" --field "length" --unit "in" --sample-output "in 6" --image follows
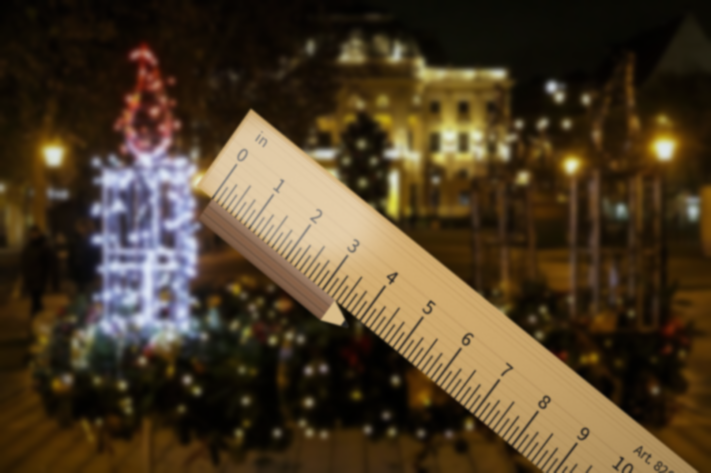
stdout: in 3.875
